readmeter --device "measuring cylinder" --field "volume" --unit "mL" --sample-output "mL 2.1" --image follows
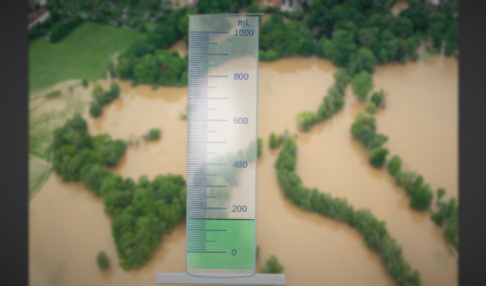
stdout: mL 150
